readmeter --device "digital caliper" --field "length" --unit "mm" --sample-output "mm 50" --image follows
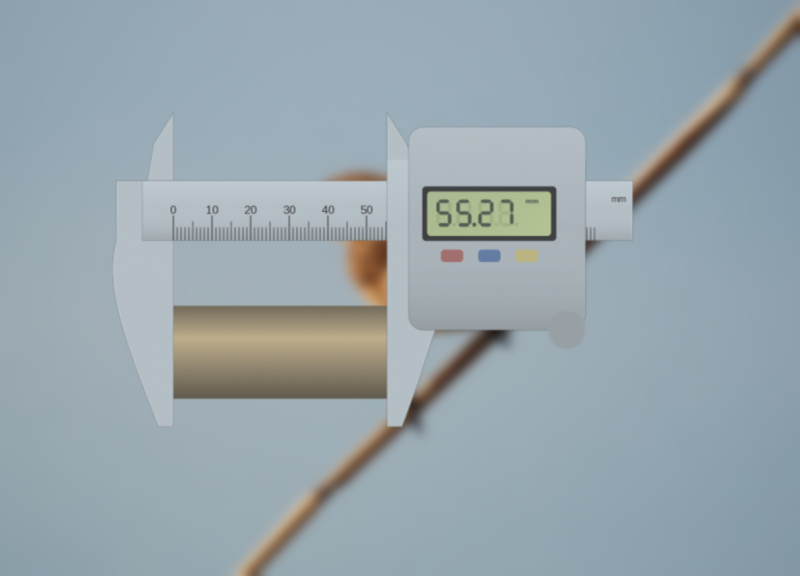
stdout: mm 55.27
